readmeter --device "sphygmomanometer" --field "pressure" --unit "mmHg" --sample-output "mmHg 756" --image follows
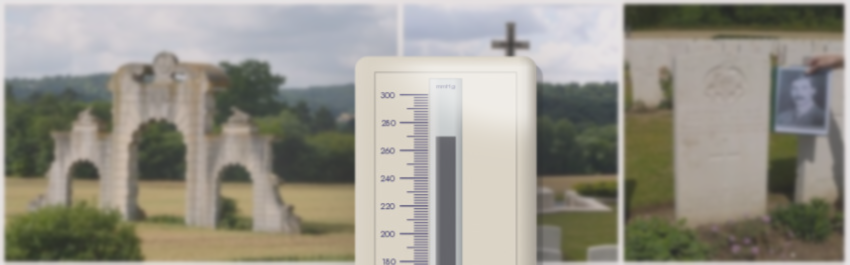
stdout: mmHg 270
